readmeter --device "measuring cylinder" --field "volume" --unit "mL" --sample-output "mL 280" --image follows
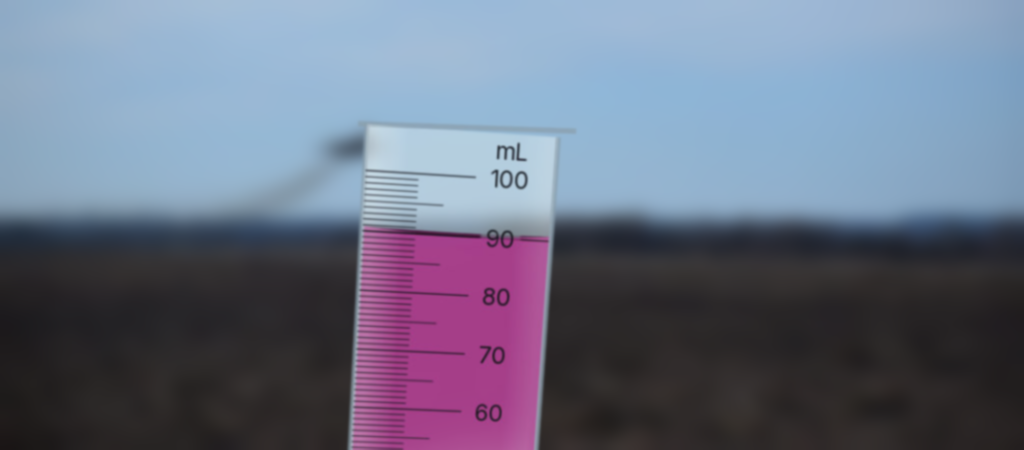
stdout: mL 90
